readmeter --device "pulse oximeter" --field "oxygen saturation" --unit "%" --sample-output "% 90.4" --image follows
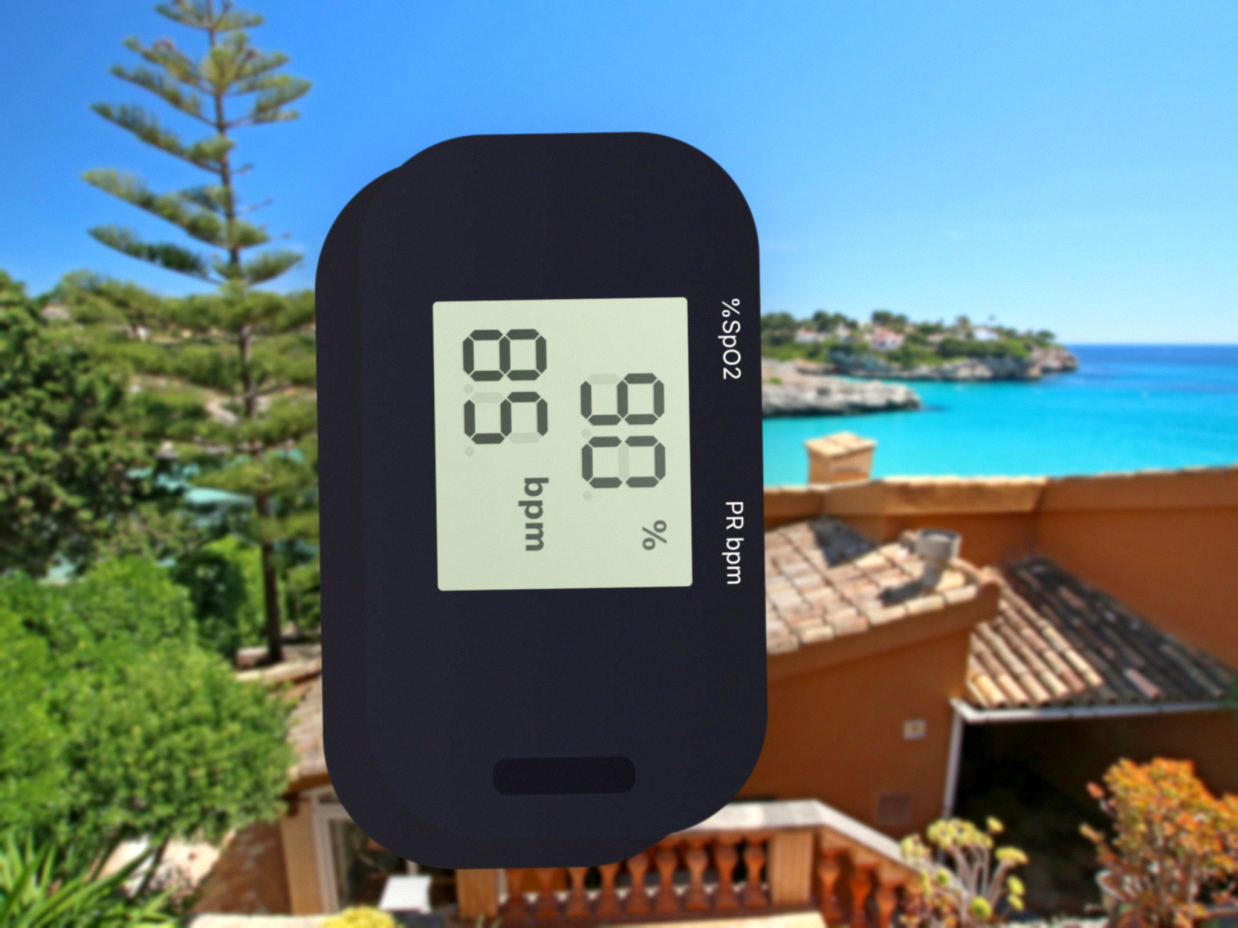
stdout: % 90
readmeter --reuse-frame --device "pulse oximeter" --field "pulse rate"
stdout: bpm 85
